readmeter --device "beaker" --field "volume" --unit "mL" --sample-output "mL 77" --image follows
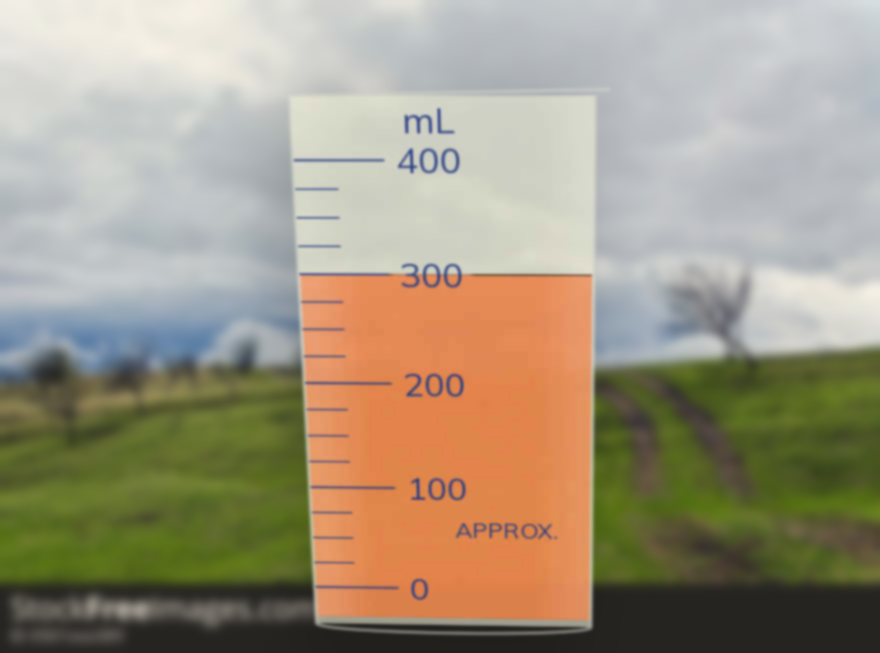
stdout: mL 300
